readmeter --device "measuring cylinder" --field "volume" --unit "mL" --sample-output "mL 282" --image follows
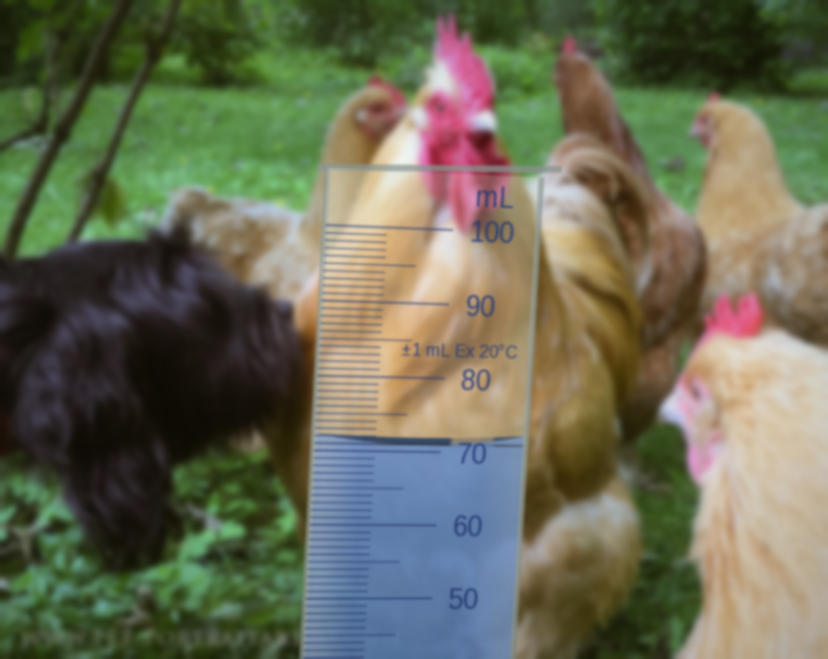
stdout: mL 71
